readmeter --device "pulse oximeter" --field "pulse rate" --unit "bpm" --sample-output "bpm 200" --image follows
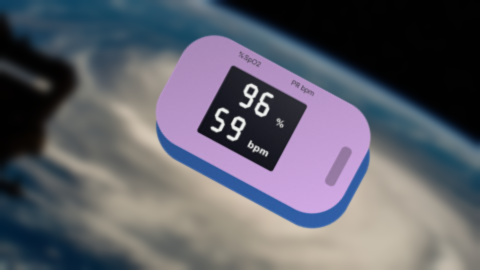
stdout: bpm 59
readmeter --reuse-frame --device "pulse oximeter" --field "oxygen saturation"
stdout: % 96
